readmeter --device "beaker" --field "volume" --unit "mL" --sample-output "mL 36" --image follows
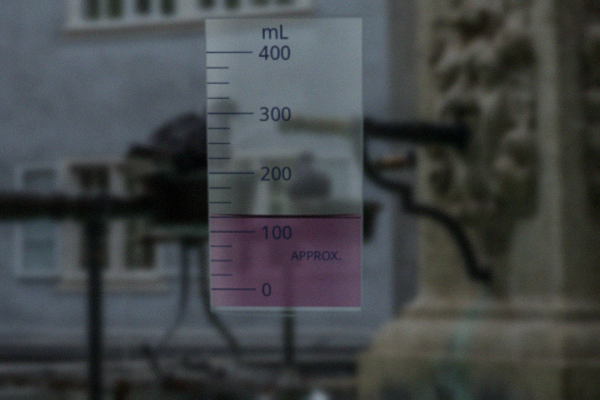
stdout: mL 125
